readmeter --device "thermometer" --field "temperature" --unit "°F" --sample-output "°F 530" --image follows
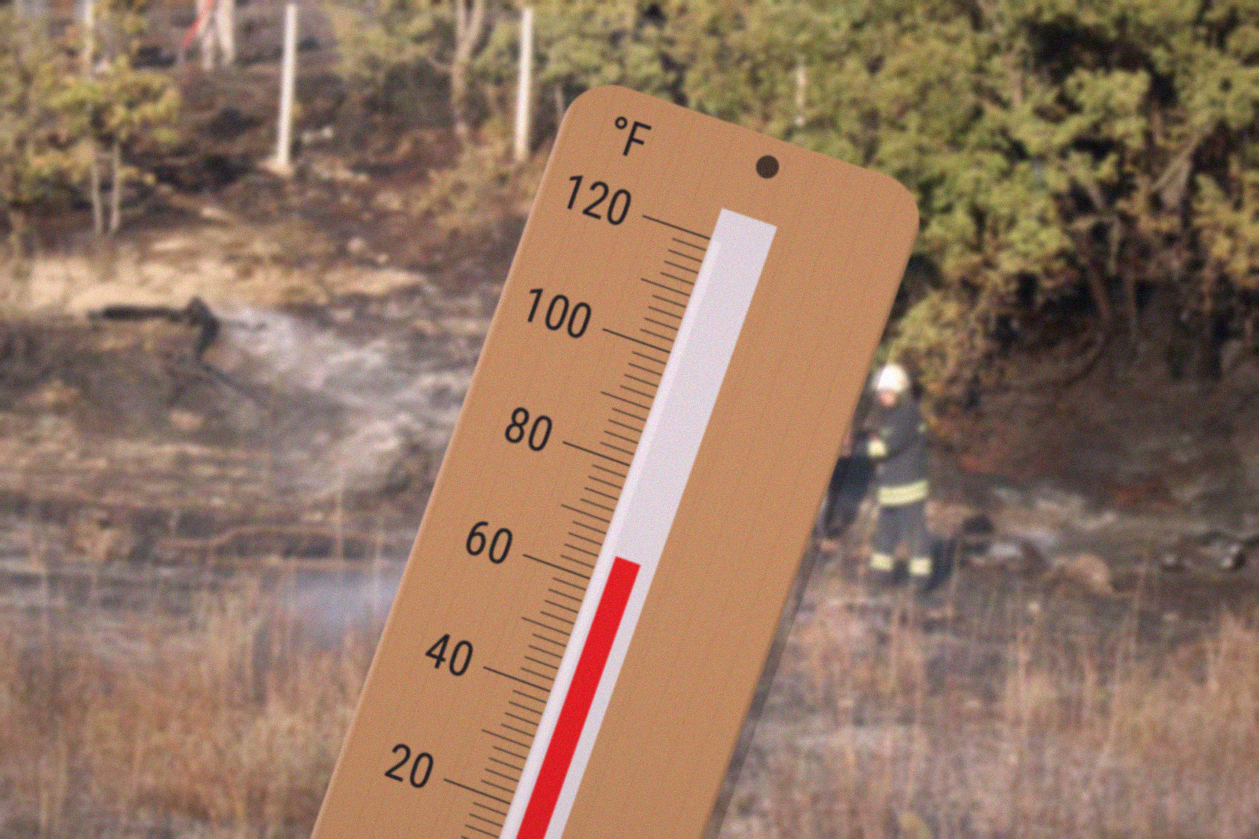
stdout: °F 65
